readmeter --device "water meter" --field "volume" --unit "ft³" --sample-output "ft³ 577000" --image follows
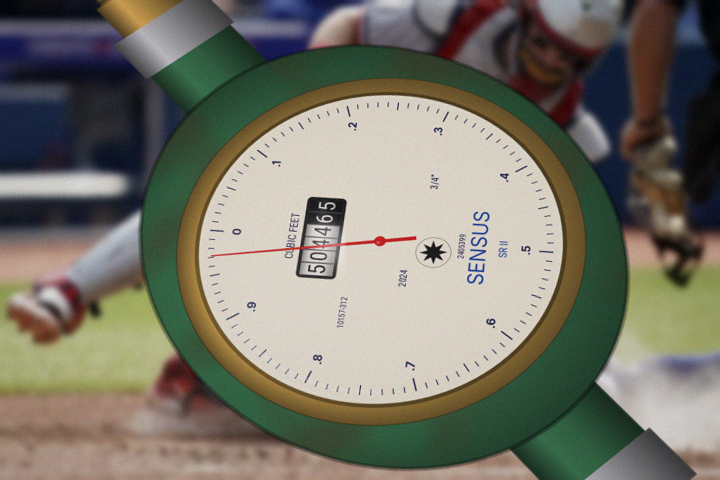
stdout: ft³ 504464.97
